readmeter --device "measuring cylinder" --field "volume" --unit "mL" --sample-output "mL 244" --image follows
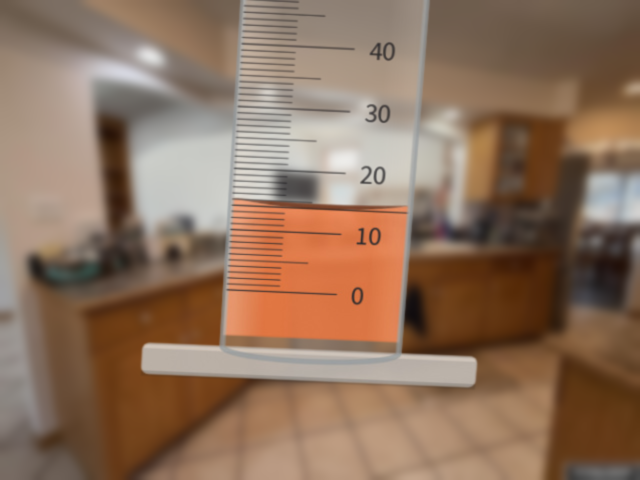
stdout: mL 14
